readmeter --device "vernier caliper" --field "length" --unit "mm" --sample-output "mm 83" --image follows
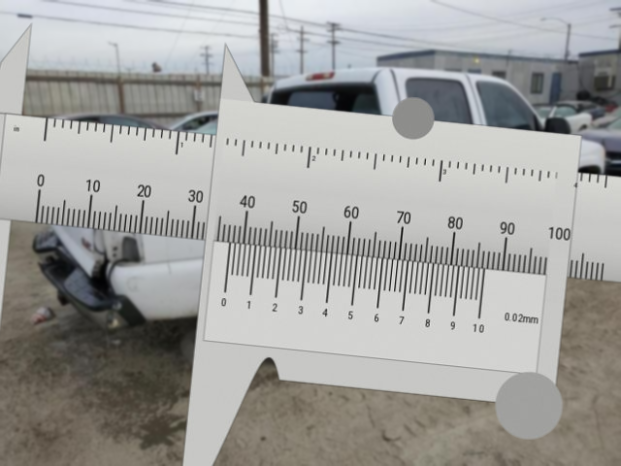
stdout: mm 37.4
